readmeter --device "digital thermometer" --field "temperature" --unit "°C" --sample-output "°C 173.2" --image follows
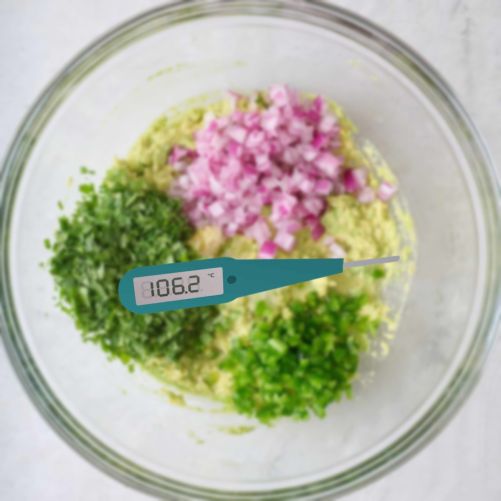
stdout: °C 106.2
